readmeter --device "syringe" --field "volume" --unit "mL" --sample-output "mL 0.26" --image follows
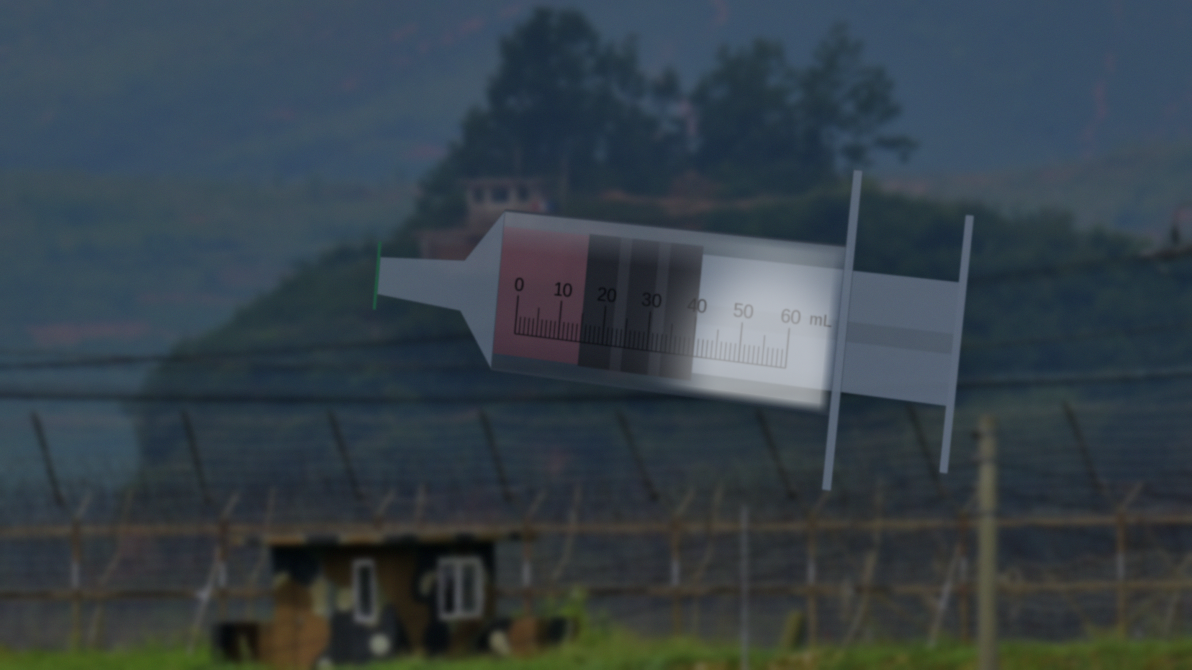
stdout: mL 15
